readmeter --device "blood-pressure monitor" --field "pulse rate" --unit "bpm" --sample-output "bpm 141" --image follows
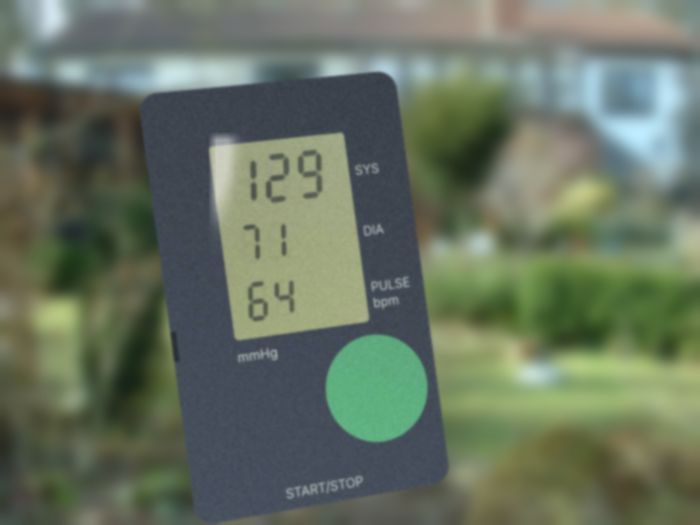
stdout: bpm 64
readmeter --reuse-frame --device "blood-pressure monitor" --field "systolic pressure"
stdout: mmHg 129
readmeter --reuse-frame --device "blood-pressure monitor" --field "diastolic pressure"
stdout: mmHg 71
